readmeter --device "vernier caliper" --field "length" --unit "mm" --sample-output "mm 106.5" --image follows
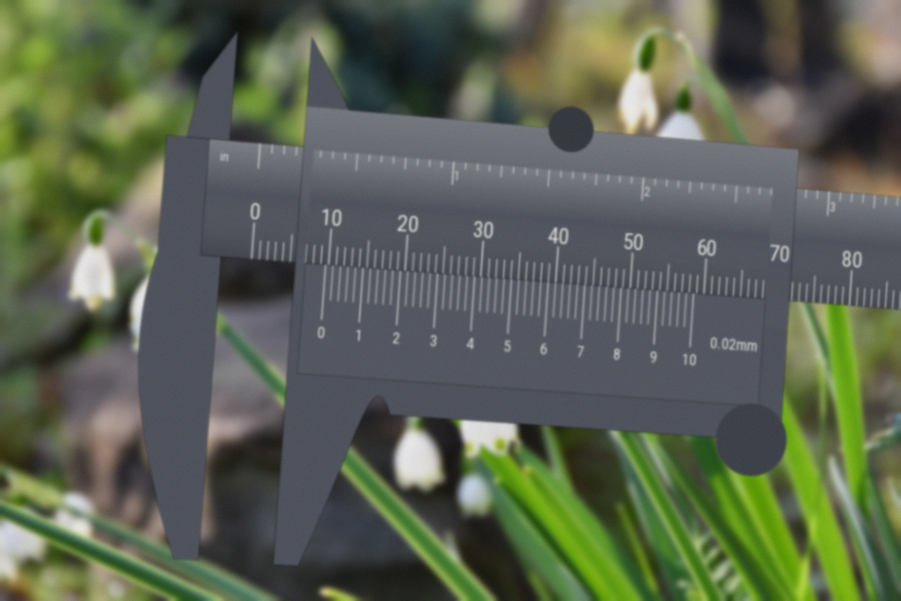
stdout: mm 9.6
